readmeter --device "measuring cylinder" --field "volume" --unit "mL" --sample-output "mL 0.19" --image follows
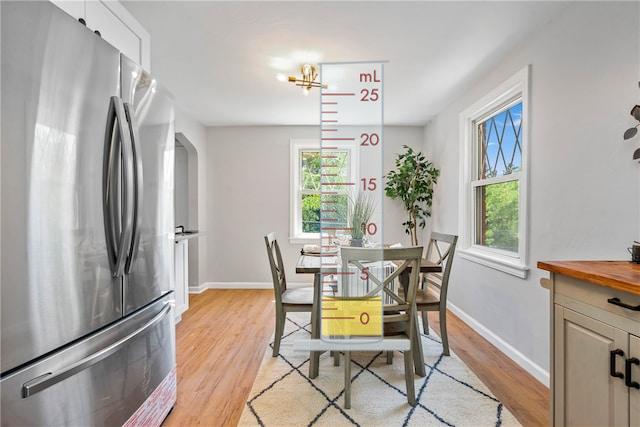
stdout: mL 2
